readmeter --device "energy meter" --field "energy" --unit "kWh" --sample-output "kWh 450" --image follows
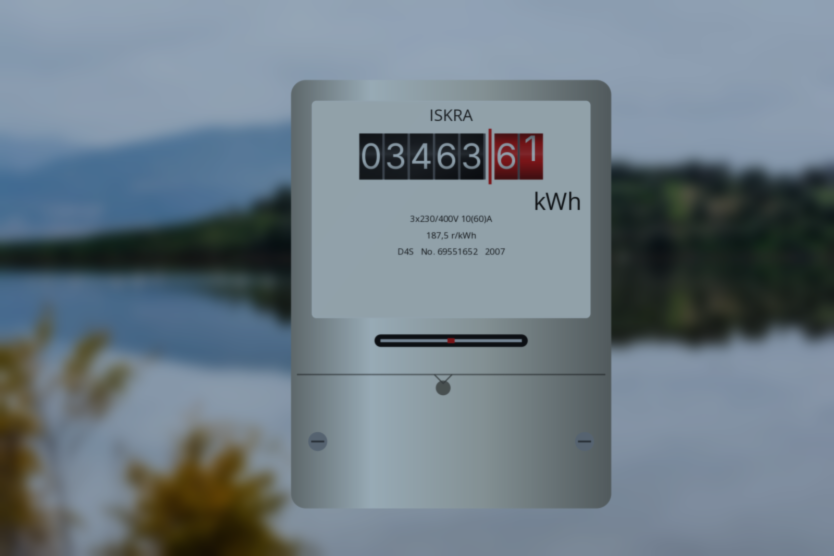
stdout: kWh 3463.61
